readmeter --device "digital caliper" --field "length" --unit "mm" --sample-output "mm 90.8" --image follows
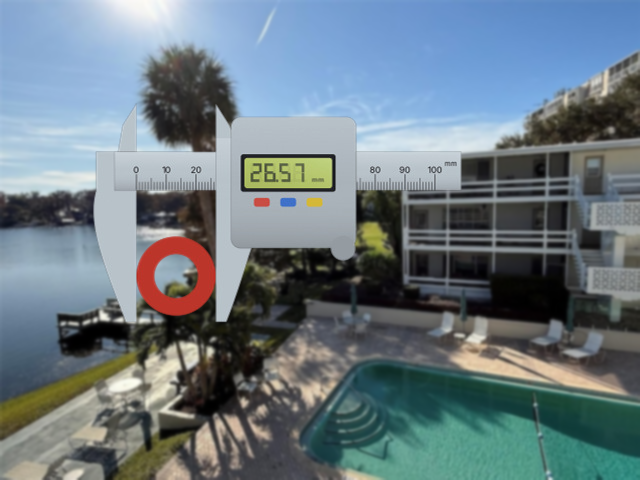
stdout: mm 26.57
